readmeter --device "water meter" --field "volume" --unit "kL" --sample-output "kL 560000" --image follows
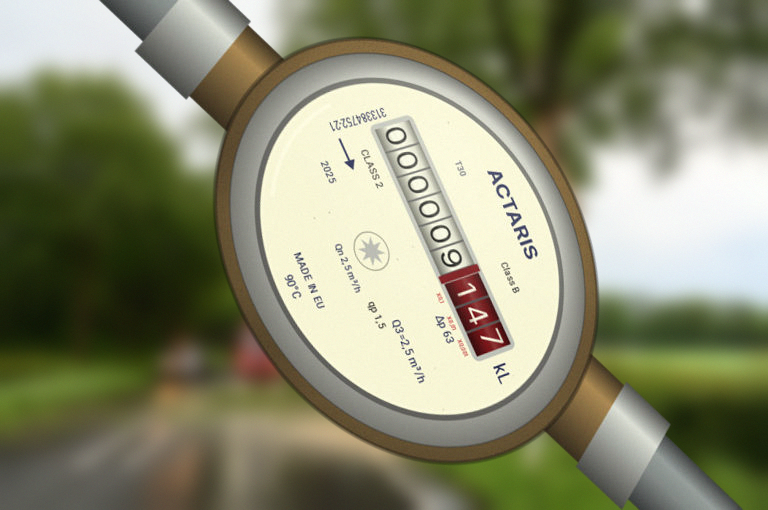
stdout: kL 9.147
